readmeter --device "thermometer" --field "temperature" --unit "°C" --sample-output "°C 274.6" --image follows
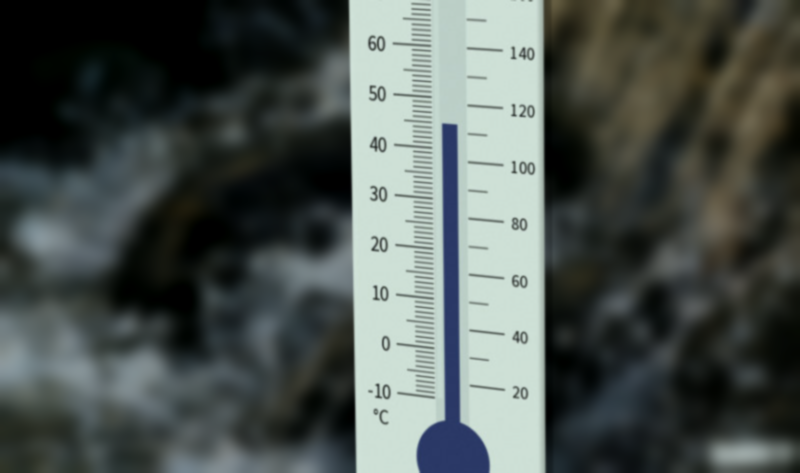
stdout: °C 45
